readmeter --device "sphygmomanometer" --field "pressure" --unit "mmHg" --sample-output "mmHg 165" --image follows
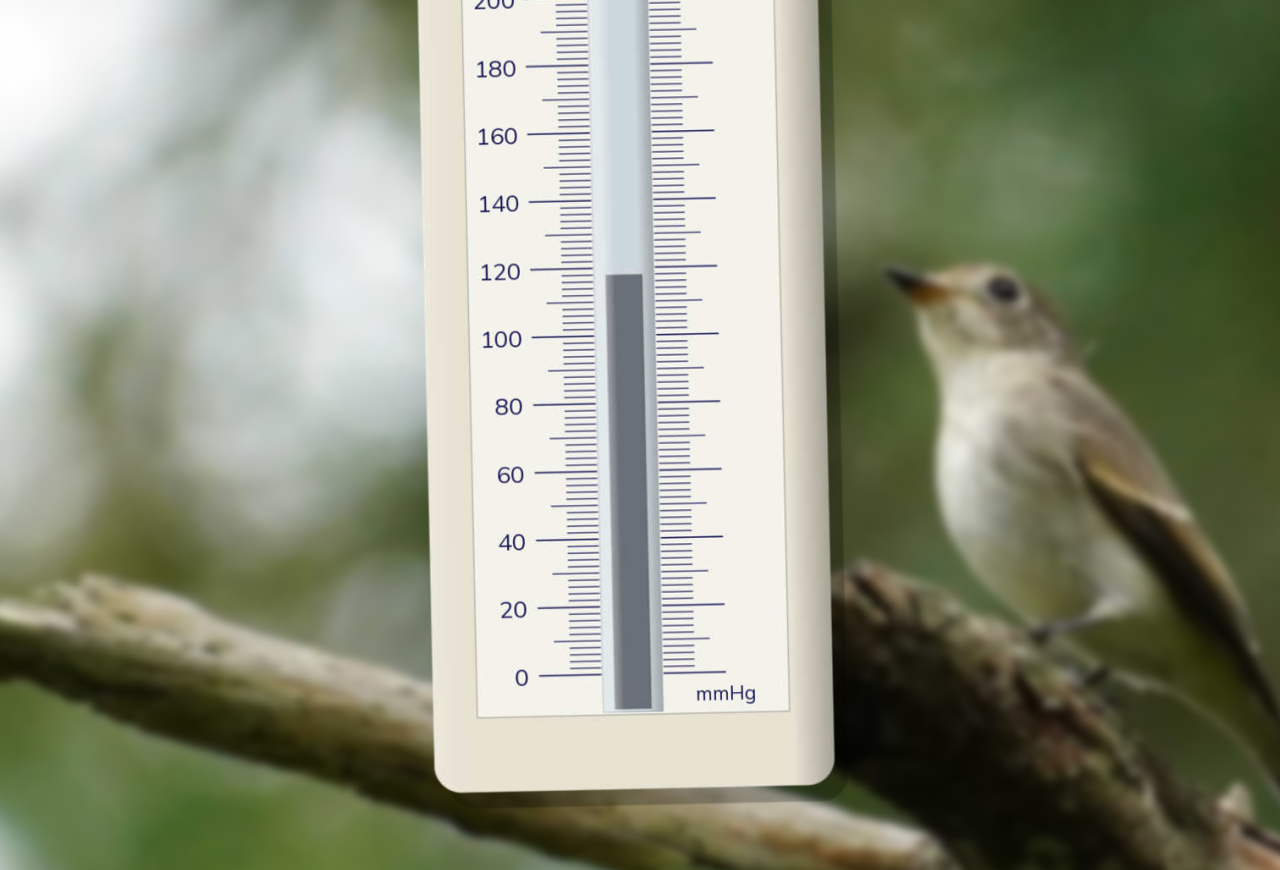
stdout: mmHg 118
